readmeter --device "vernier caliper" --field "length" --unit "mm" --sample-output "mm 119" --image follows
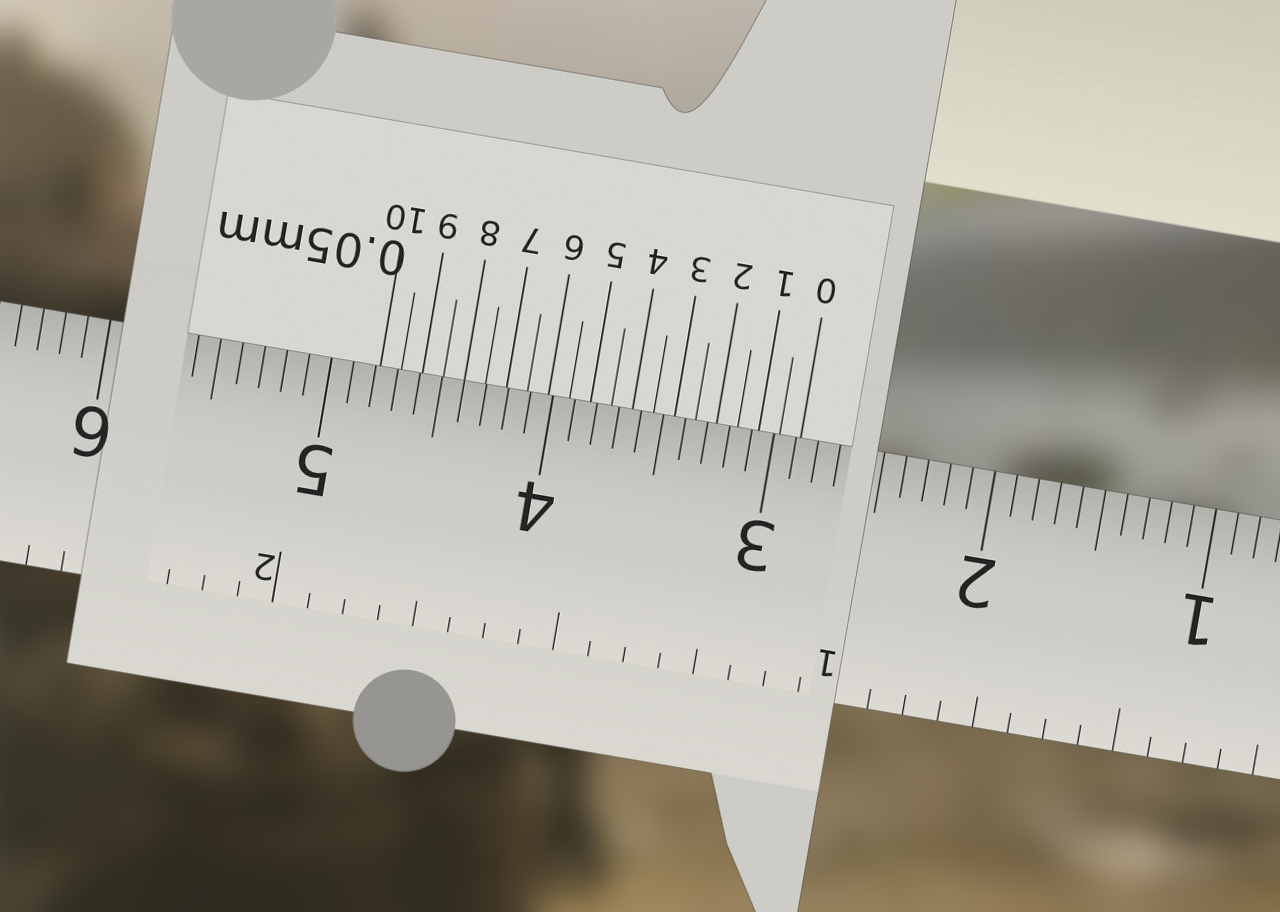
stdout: mm 28.8
